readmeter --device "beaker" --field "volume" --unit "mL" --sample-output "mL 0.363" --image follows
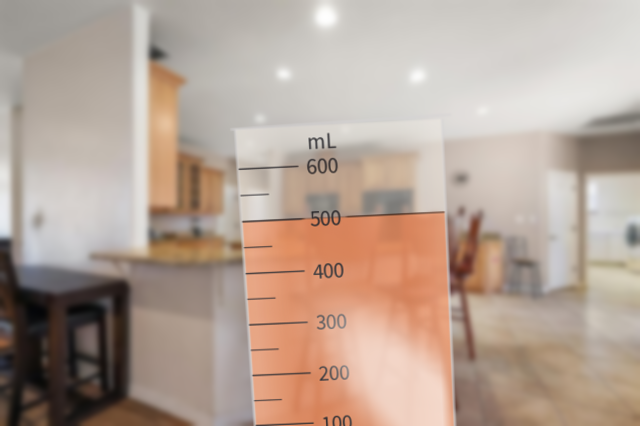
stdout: mL 500
